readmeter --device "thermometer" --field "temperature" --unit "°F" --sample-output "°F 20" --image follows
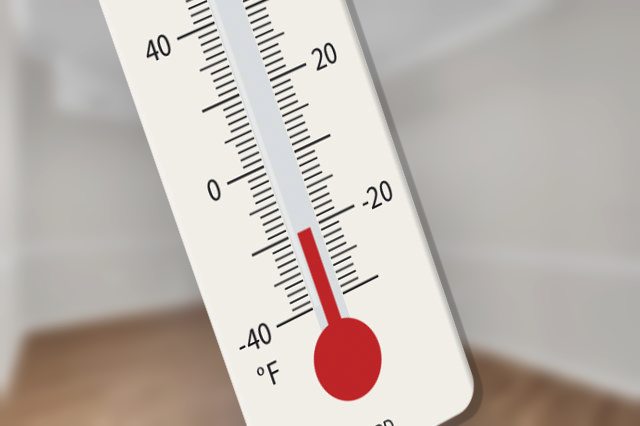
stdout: °F -20
